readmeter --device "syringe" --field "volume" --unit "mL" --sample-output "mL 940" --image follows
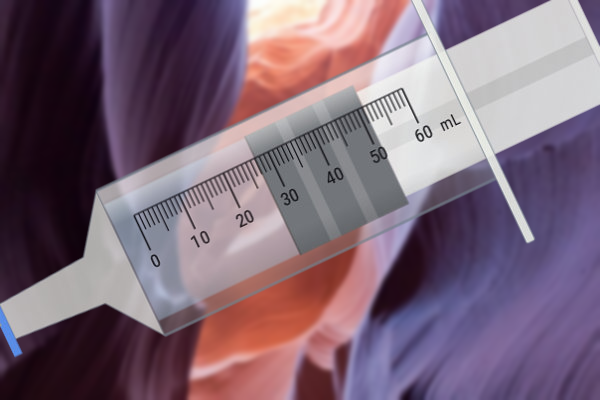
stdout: mL 27
